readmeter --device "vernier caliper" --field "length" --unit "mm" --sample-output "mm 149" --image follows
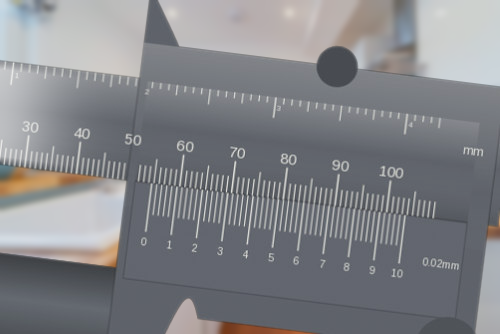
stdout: mm 54.6
